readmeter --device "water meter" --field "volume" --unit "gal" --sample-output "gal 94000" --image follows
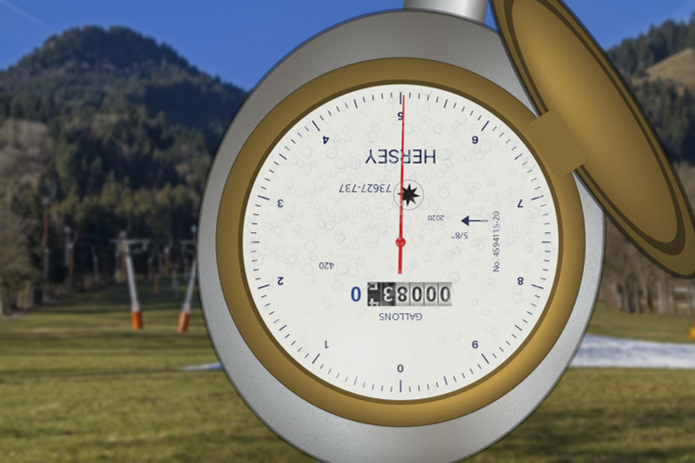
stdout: gal 8345.0
